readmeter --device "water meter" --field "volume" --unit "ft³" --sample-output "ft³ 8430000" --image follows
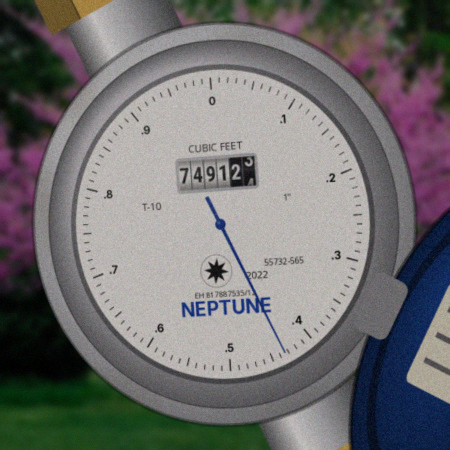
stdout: ft³ 749123.43
